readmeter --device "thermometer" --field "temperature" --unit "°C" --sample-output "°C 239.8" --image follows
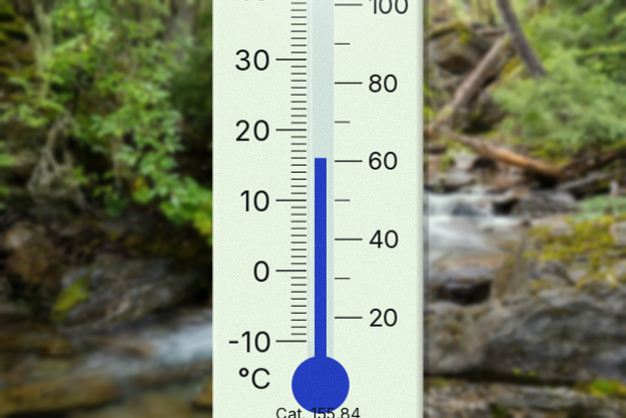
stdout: °C 16
